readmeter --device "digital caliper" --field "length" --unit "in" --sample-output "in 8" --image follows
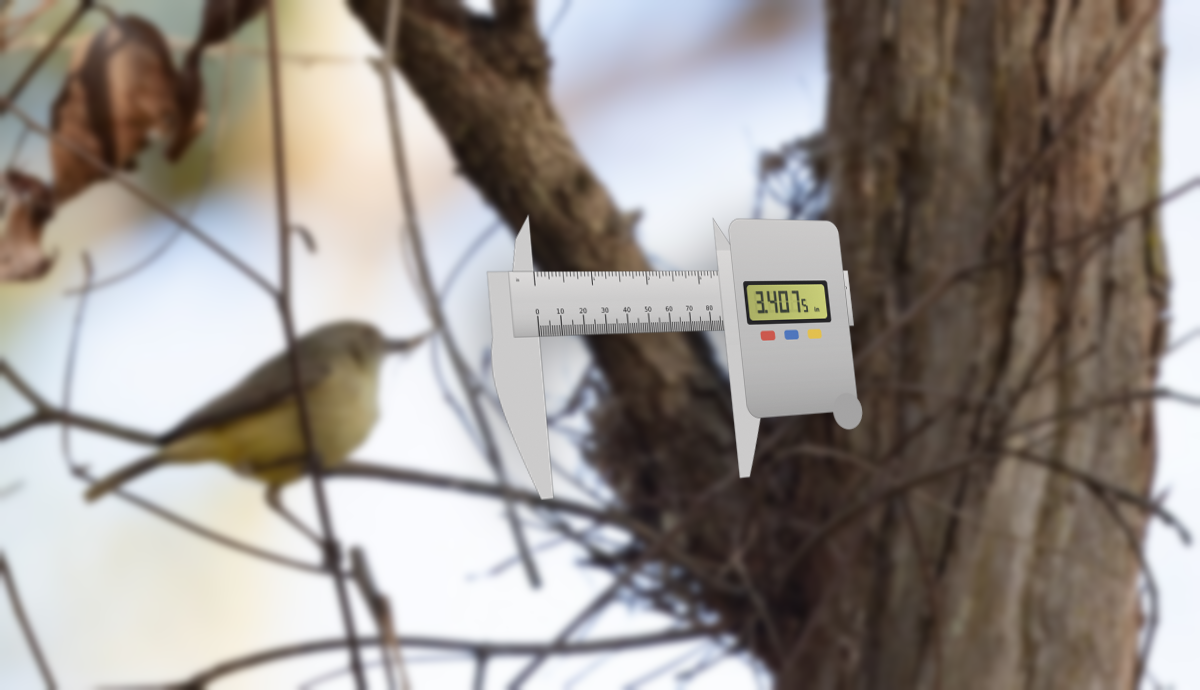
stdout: in 3.4075
